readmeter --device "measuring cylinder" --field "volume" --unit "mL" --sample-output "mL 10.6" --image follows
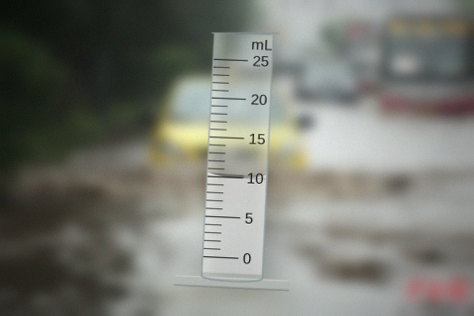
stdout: mL 10
